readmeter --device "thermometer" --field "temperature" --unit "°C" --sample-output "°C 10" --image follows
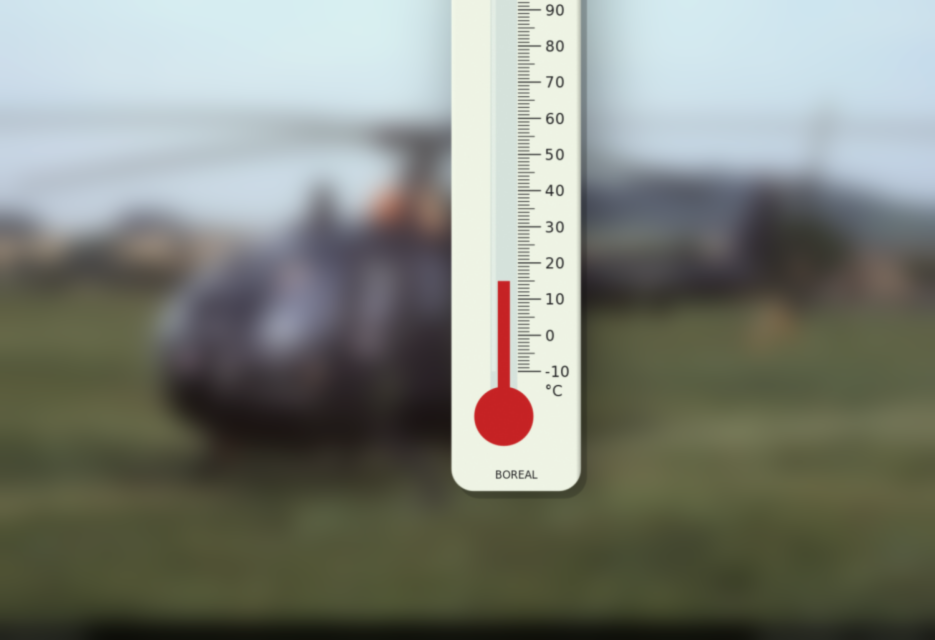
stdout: °C 15
